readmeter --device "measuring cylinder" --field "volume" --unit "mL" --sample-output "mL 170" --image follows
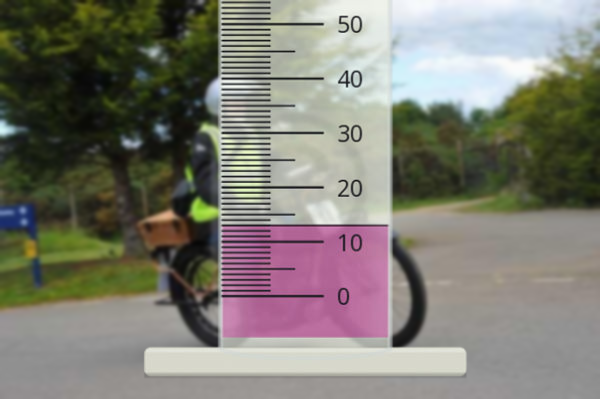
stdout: mL 13
